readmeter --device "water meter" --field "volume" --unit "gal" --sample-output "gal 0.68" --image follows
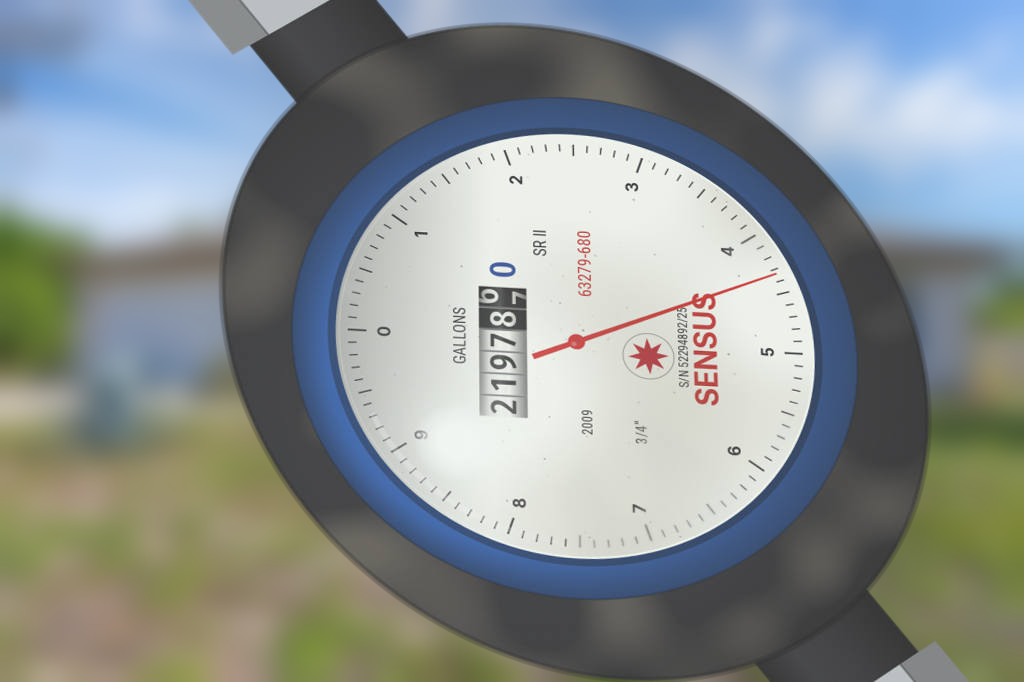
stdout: gal 2197864.3
